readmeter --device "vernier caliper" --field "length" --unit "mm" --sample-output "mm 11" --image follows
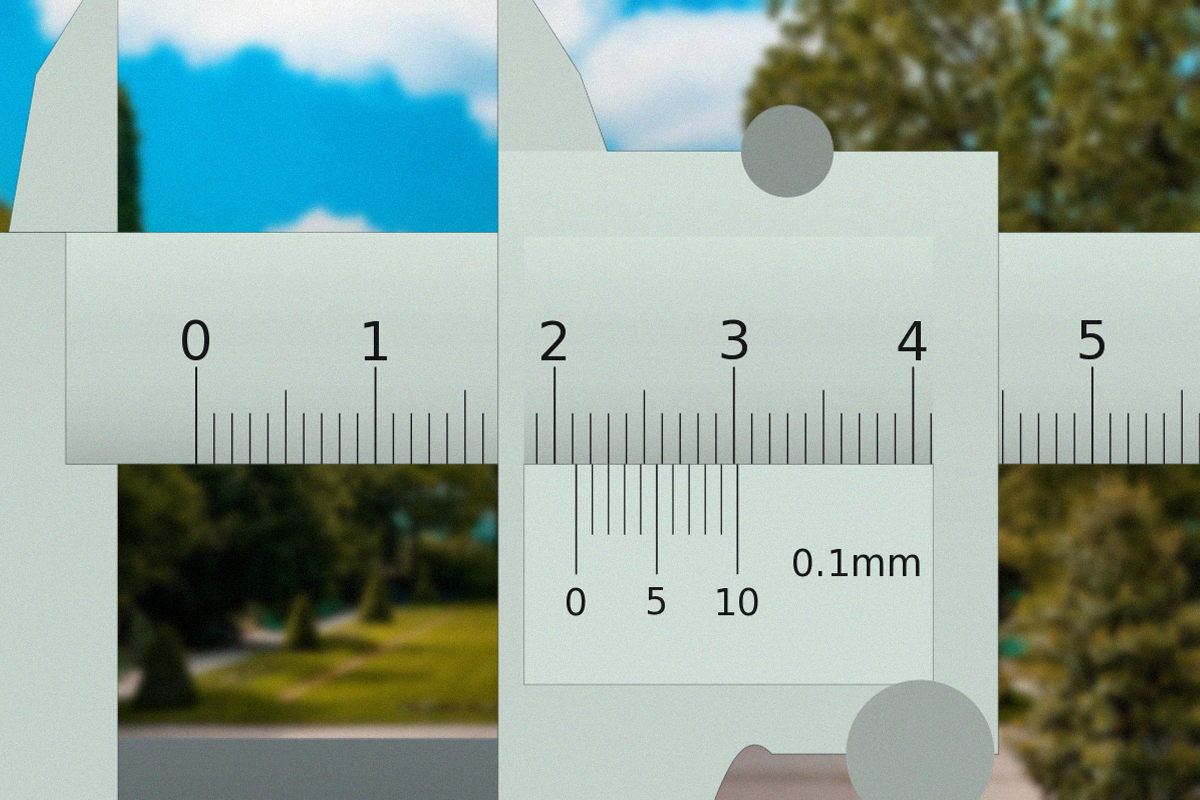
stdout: mm 21.2
